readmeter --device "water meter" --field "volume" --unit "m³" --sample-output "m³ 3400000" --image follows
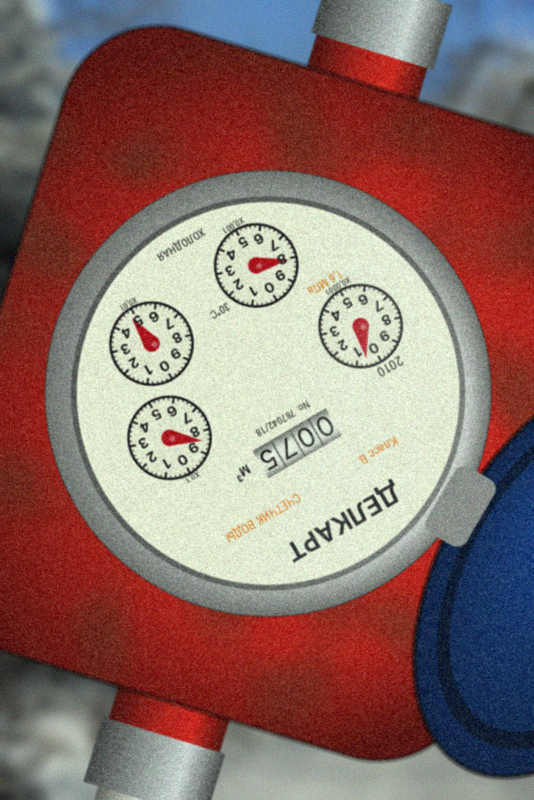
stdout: m³ 75.8480
